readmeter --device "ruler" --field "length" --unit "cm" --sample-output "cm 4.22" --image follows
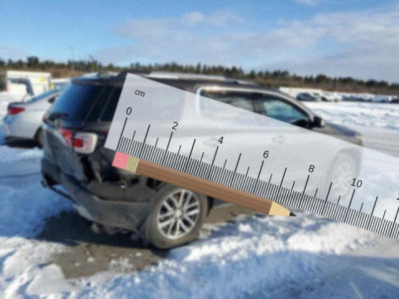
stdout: cm 8
